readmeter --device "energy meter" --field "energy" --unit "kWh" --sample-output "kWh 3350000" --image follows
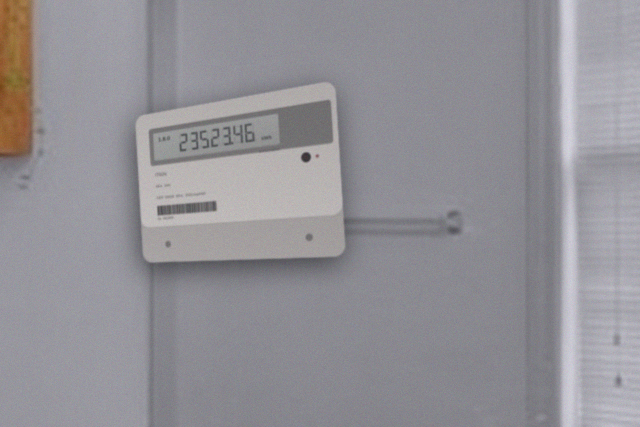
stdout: kWh 23523.46
